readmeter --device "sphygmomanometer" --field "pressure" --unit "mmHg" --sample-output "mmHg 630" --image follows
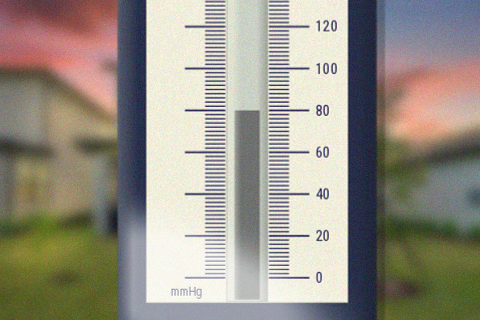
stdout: mmHg 80
